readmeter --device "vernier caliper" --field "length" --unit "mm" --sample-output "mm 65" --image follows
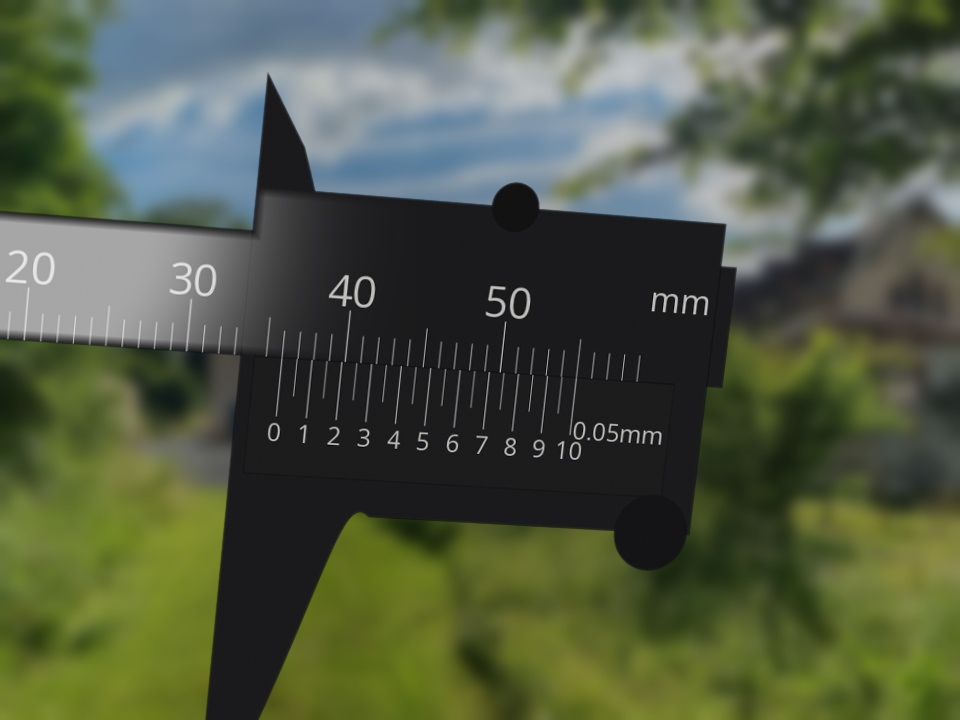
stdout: mm 36.0
